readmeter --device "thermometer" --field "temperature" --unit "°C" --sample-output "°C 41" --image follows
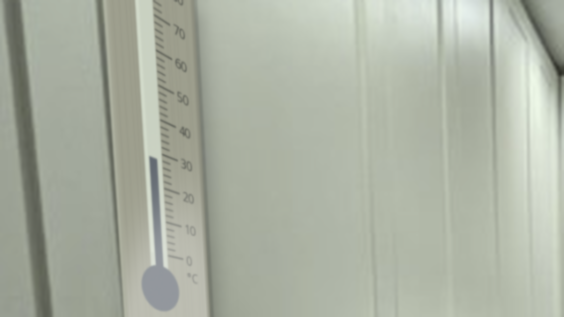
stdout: °C 28
